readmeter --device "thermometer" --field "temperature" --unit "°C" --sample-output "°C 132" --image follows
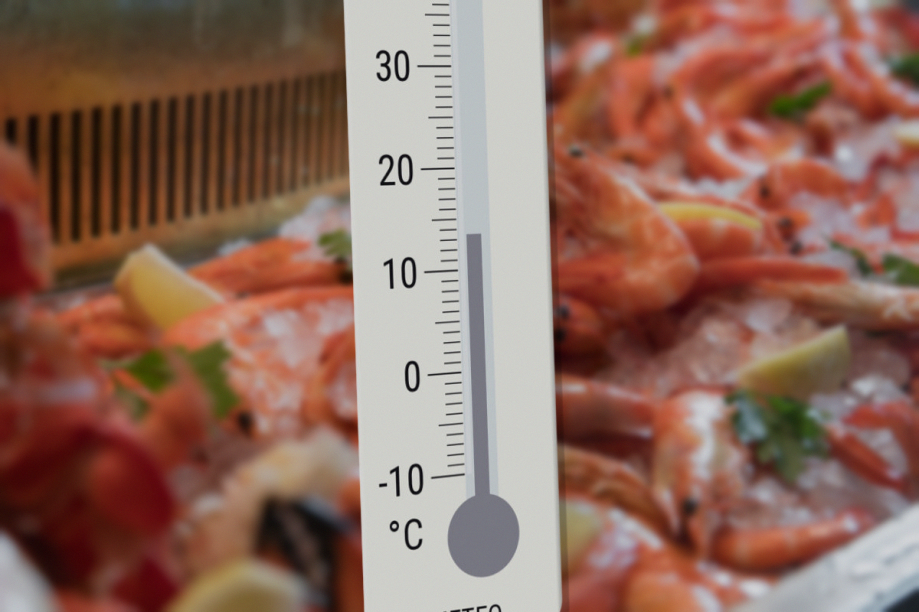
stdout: °C 13.5
